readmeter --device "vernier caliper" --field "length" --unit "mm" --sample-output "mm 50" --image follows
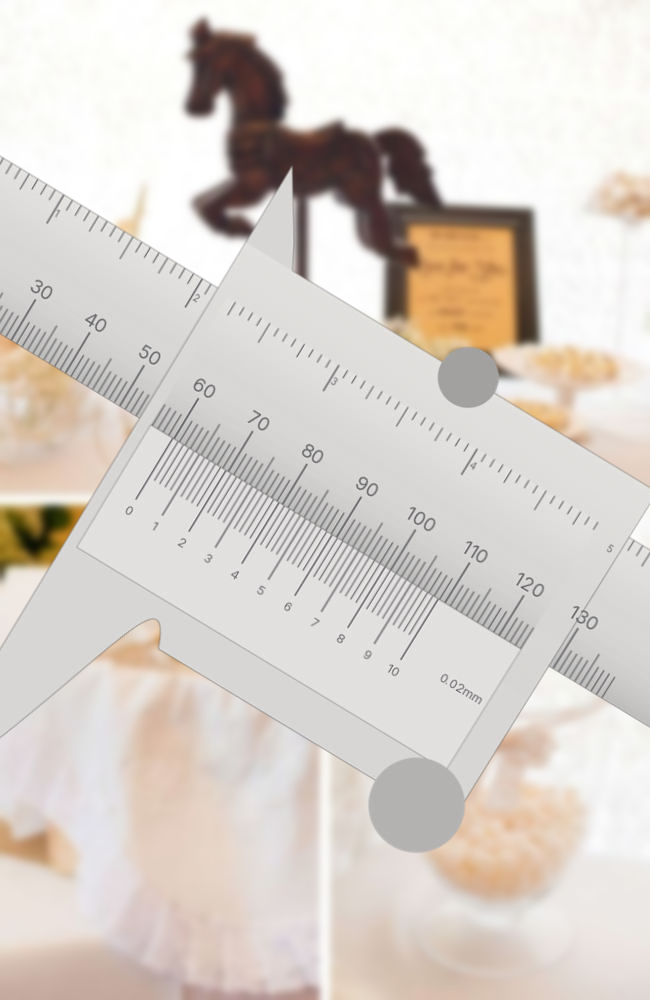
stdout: mm 59.8
